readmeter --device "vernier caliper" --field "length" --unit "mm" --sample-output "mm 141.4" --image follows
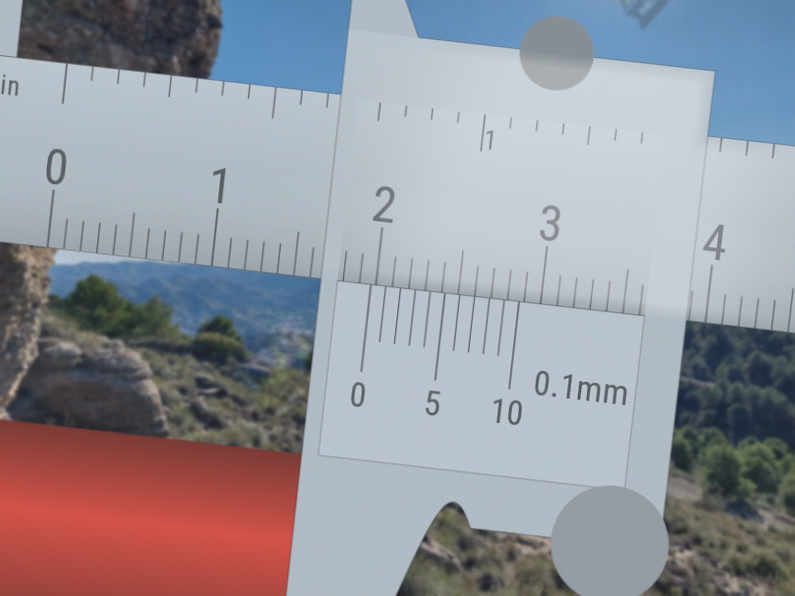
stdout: mm 19.7
